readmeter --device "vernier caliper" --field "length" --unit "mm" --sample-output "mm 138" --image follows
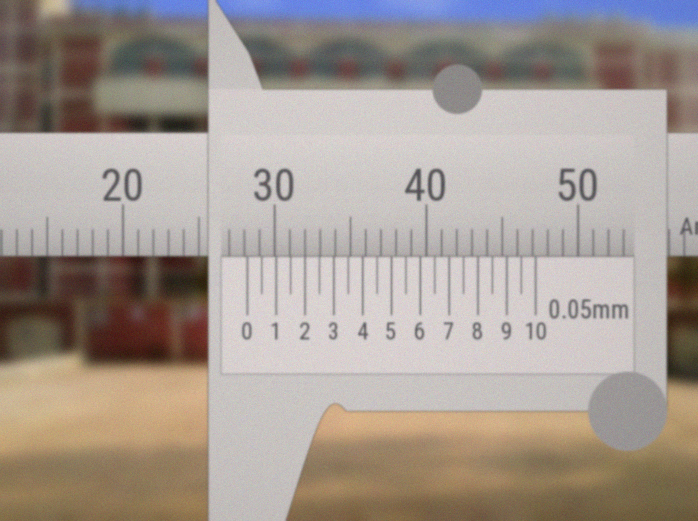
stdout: mm 28.2
